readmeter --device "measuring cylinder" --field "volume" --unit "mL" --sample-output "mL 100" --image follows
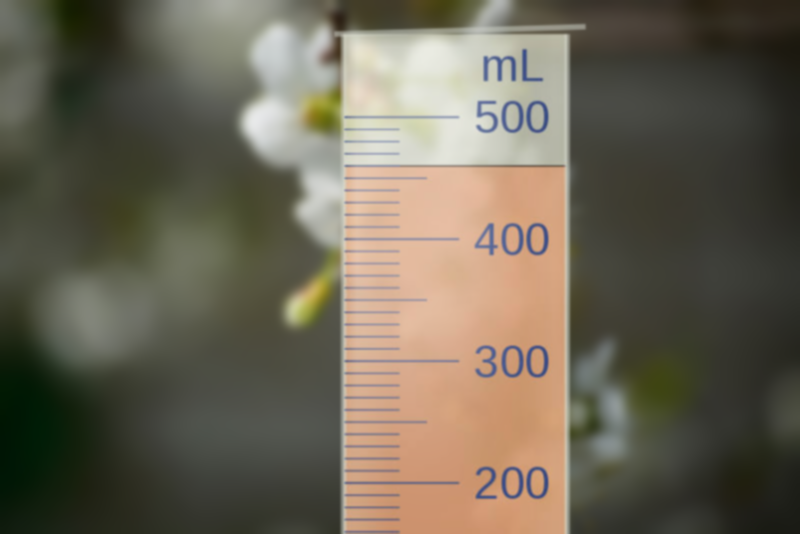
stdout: mL 460
